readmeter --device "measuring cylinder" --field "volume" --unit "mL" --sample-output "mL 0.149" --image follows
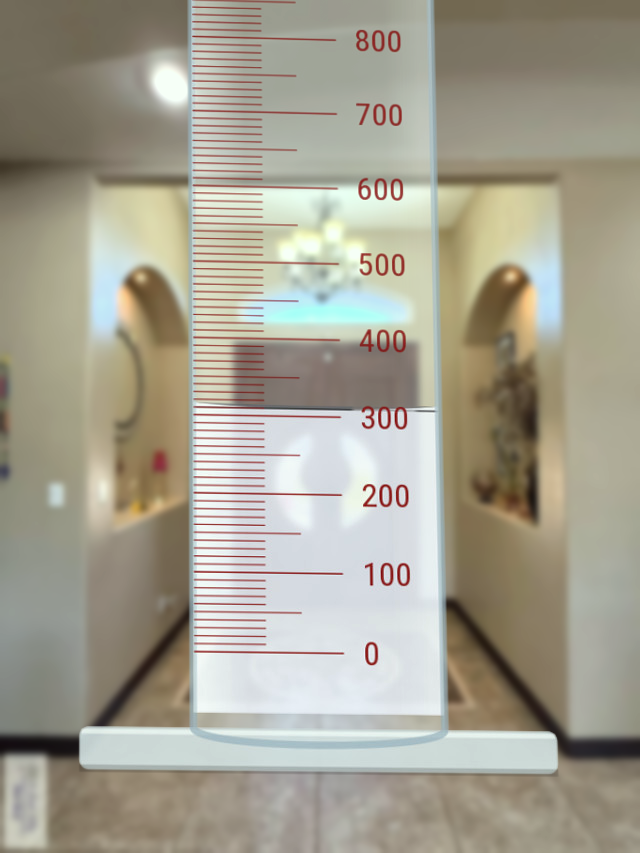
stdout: mL 310
